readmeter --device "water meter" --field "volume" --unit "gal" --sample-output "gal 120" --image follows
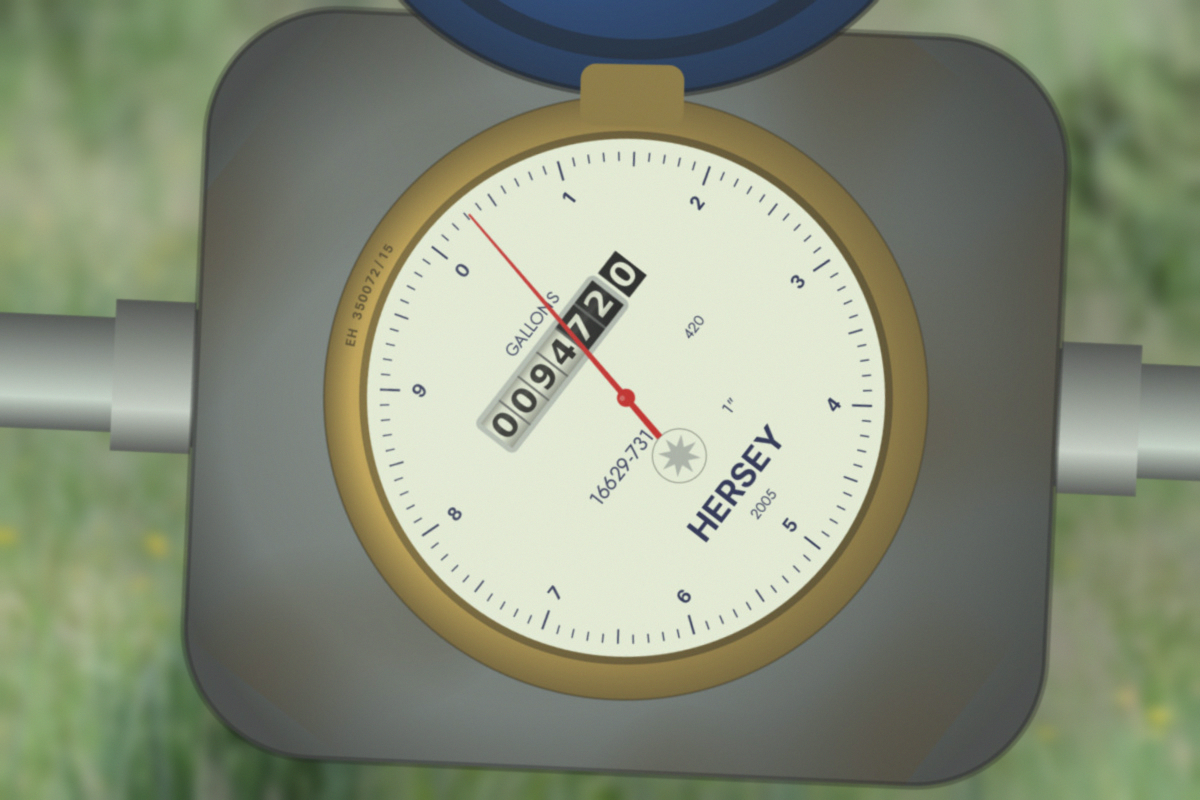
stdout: gal 94720.3
